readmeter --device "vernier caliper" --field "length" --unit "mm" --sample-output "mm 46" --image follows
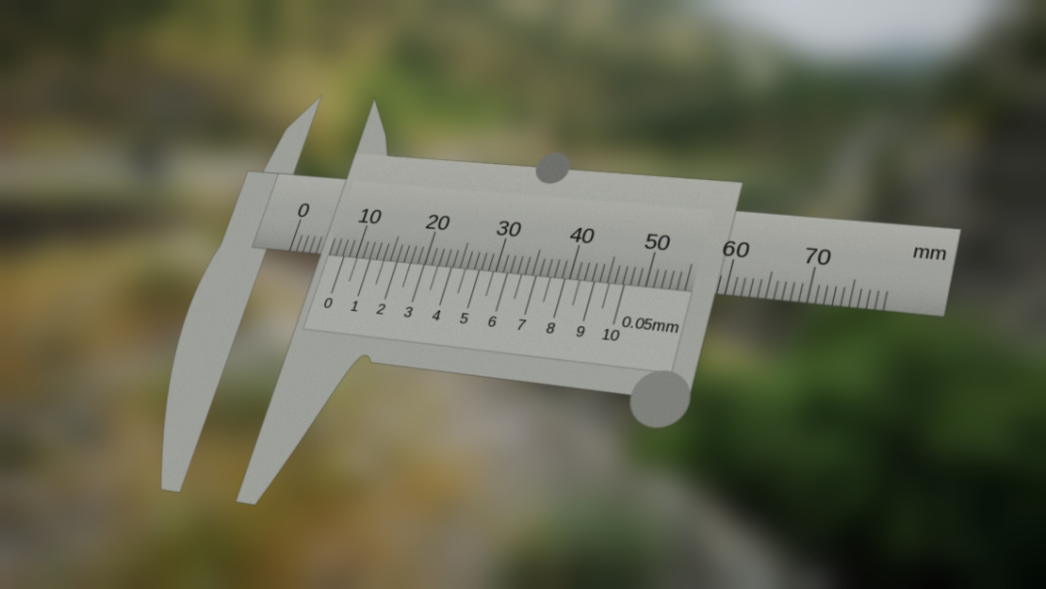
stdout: mm 8.2
